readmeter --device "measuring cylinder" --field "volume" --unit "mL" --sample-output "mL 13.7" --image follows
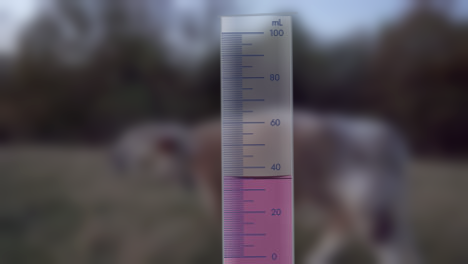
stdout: mL 35
